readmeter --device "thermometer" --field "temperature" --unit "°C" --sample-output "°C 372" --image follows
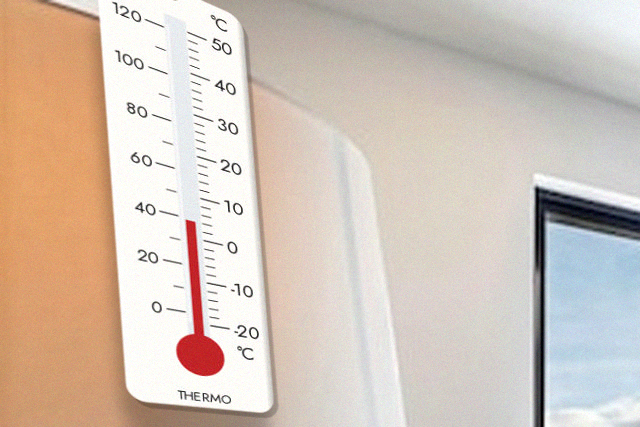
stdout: °C 4
